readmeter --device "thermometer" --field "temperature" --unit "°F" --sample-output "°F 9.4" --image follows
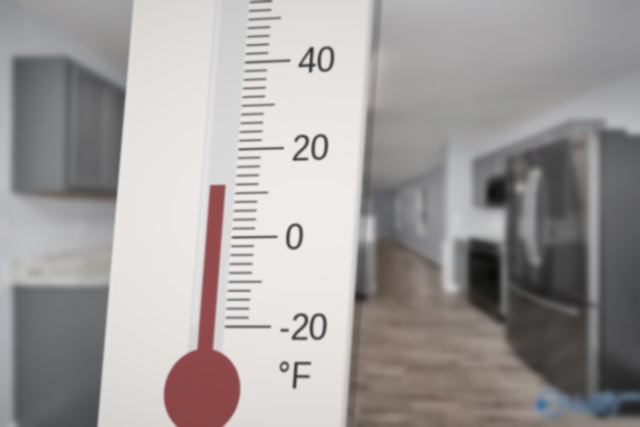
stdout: °F 12
